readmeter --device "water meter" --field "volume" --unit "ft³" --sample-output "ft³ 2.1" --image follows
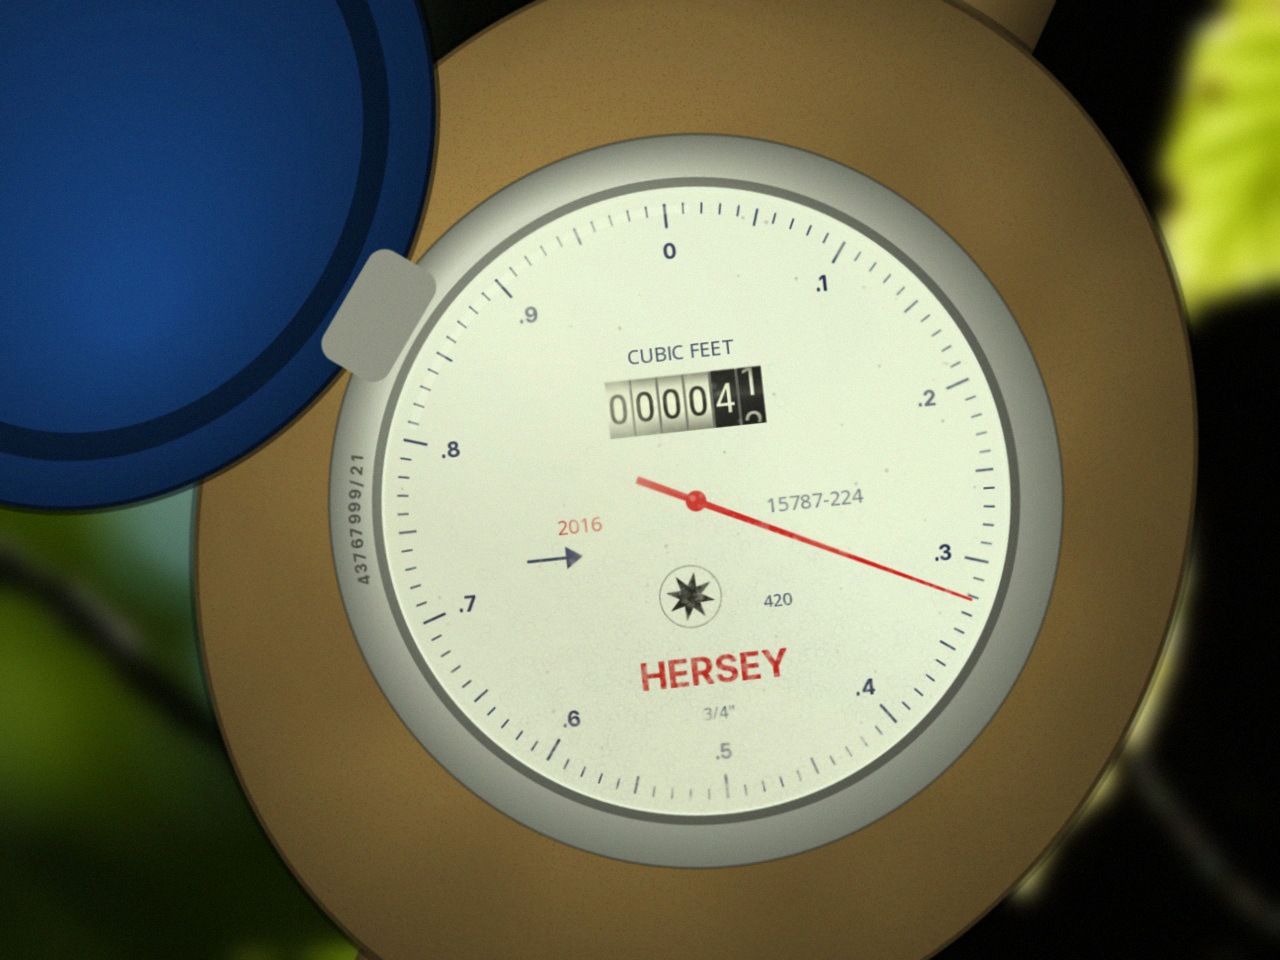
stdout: ft³ 41.32
